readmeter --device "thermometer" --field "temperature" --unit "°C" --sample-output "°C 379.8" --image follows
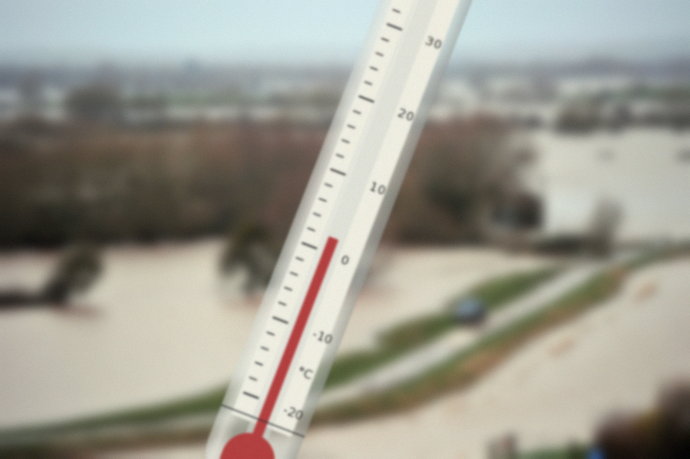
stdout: °C 2
